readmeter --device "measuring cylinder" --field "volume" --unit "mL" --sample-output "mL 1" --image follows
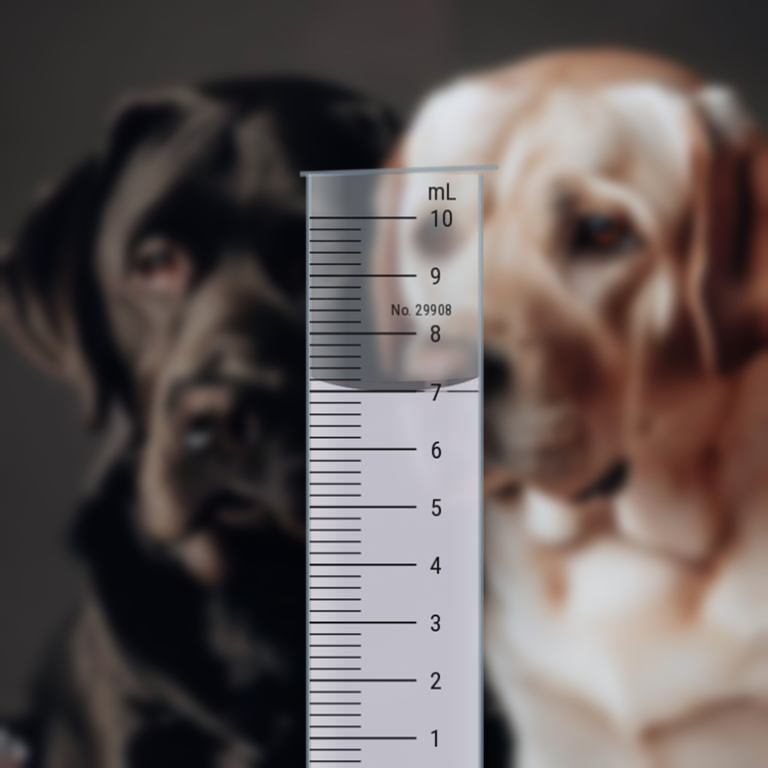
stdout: mL 7
